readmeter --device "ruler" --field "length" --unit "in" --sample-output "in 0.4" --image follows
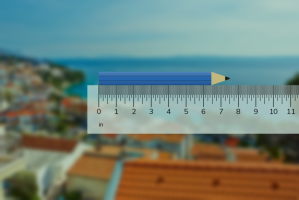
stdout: in 7.5
